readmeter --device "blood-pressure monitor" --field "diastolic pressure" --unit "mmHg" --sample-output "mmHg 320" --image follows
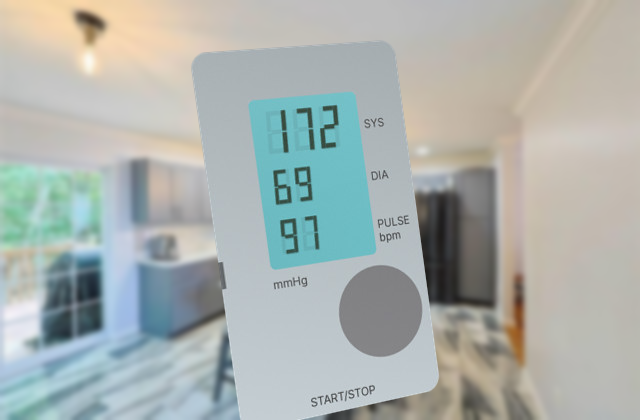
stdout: mmHg 69
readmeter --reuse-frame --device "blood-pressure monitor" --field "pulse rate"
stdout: bpm 97
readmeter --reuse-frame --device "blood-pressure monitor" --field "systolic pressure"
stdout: mmHg 172
